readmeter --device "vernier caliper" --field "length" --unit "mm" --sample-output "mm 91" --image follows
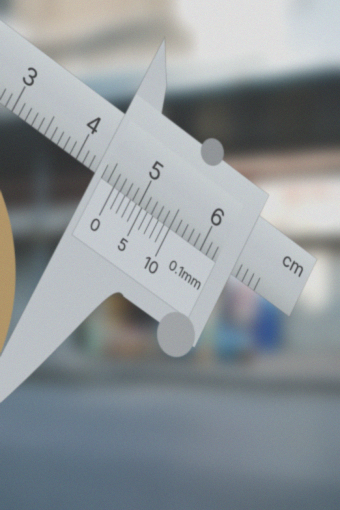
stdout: mm 46.0
